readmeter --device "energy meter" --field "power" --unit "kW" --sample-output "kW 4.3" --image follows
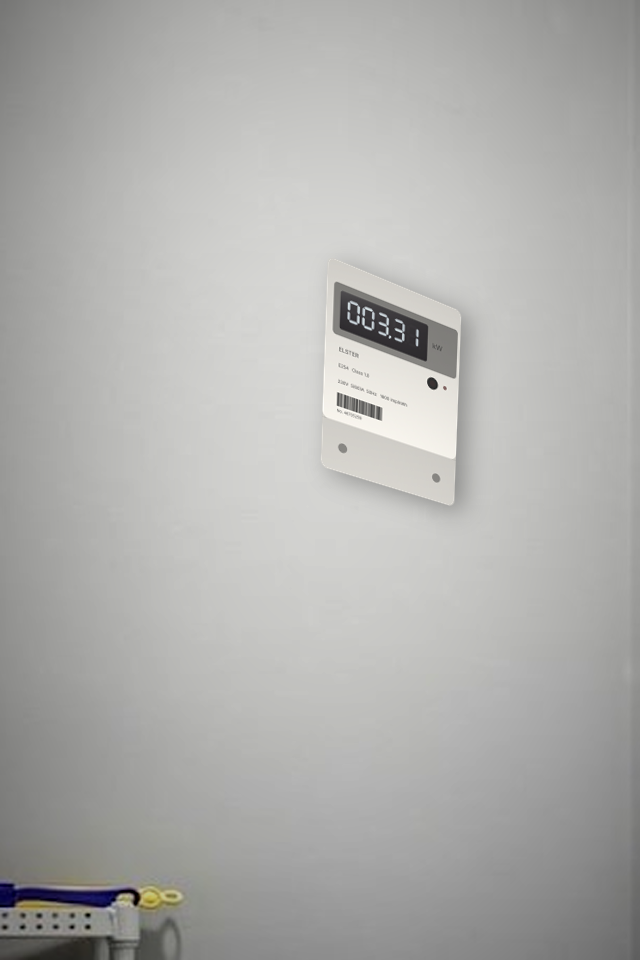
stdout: kW 3.31
